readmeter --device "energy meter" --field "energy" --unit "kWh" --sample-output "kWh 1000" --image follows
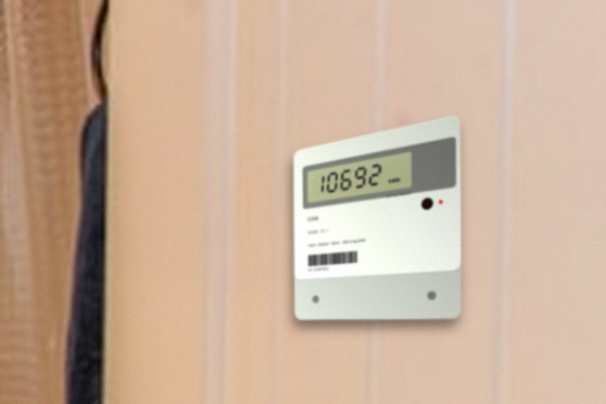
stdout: kWh 10692
